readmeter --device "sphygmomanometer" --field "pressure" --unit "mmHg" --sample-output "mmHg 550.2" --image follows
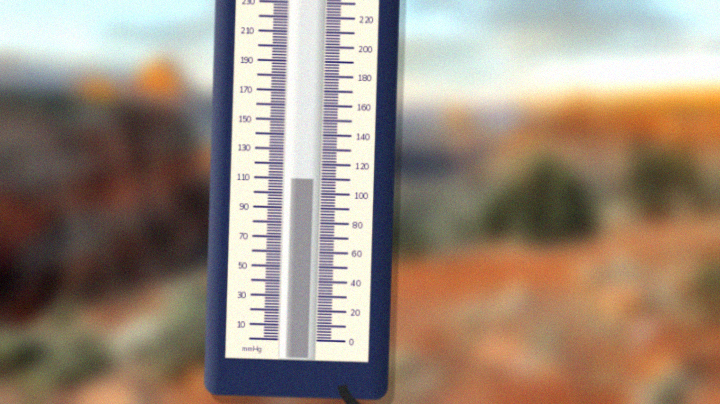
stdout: mmHg 110
